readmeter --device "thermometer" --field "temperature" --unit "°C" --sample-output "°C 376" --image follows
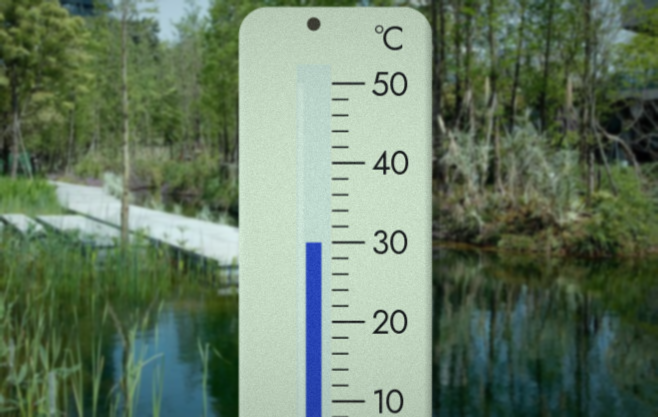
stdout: °C 30
